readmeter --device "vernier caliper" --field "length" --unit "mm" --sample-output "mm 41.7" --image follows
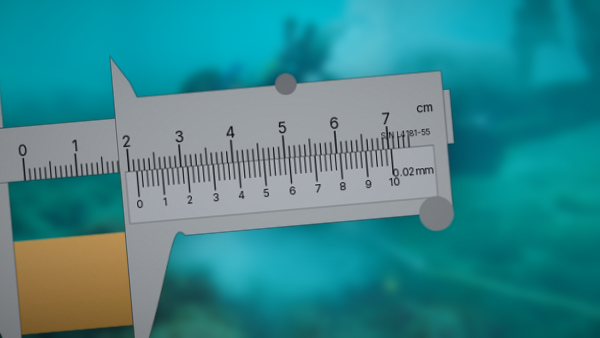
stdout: mm 21.5
